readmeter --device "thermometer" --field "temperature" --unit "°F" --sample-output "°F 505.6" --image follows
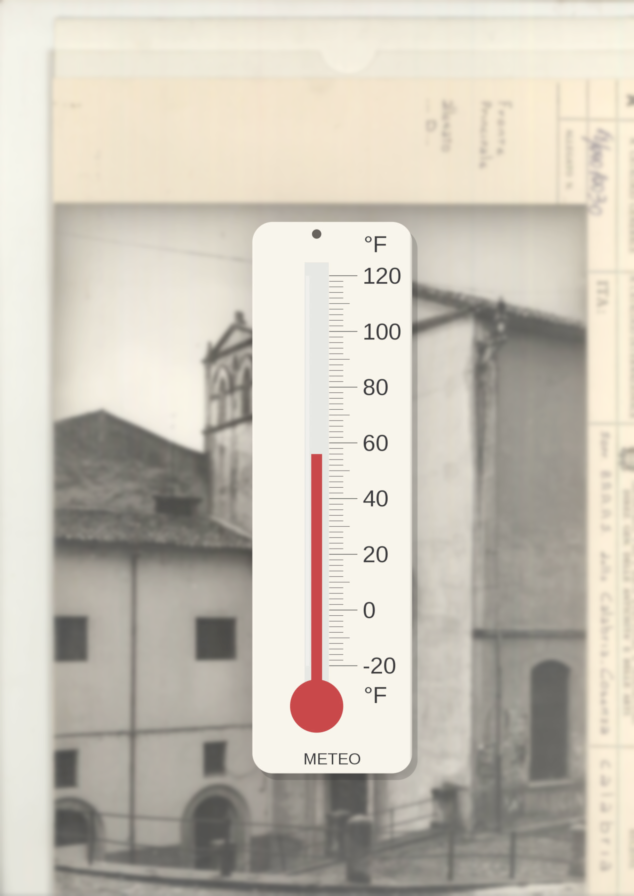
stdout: °F 56
